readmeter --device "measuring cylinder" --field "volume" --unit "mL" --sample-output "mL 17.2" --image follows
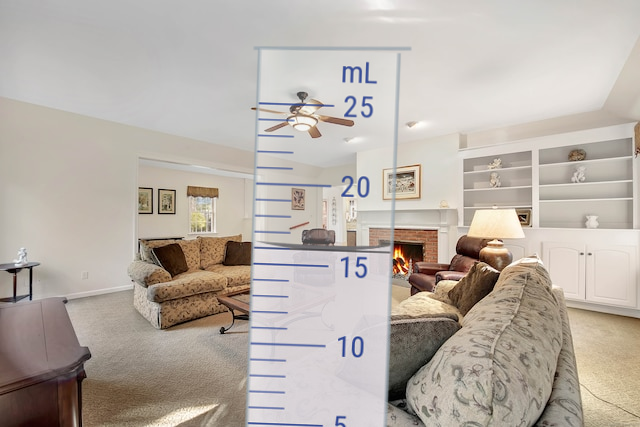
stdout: mL 16
